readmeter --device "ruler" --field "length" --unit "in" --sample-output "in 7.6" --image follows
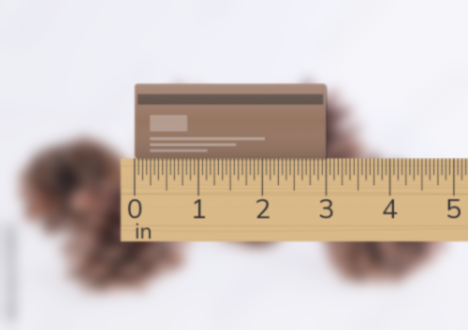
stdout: in 3
